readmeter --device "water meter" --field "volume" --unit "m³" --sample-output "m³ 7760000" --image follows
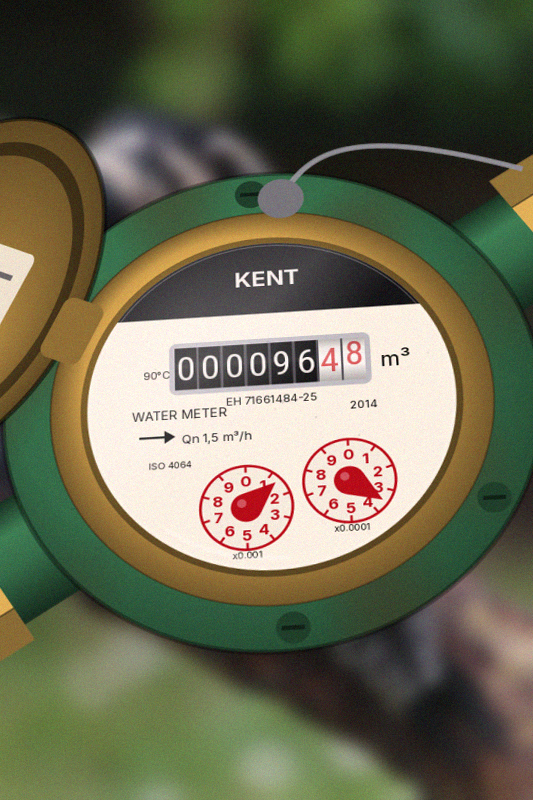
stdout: m³ 96.4813
